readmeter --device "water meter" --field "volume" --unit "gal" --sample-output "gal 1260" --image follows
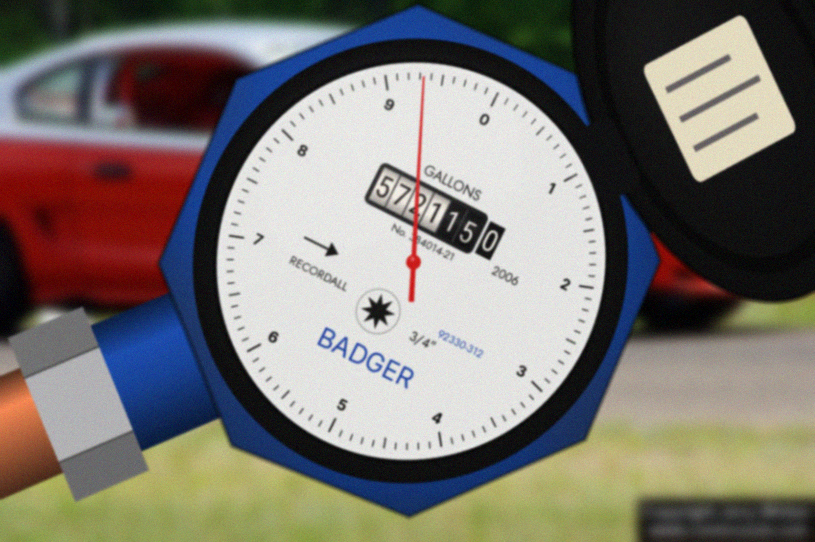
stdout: gal 5721149.3
